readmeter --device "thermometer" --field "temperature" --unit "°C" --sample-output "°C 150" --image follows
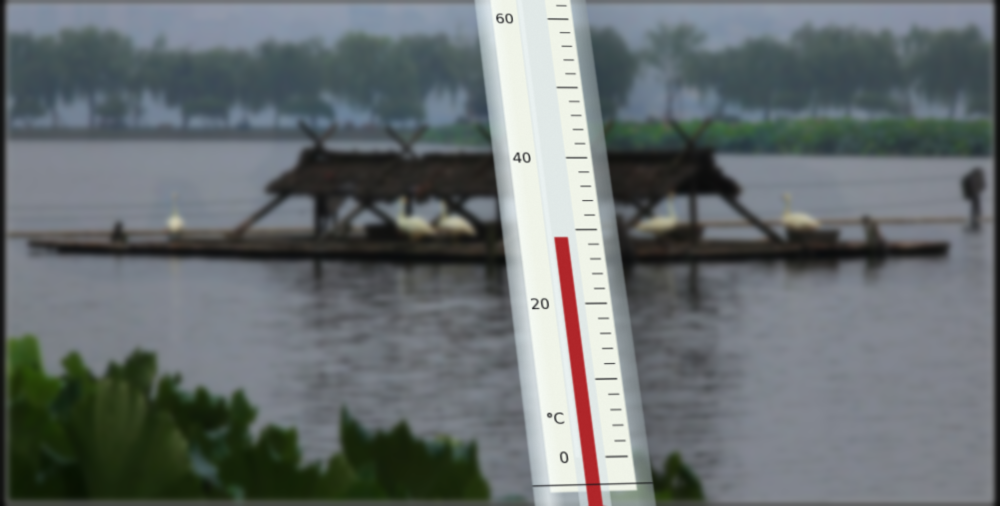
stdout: °C 29
